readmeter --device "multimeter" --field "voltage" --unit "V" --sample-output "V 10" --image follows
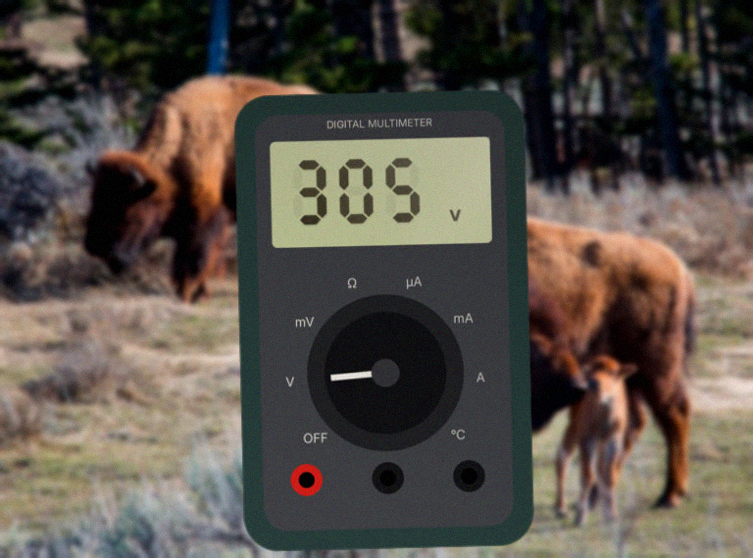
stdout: V 305
